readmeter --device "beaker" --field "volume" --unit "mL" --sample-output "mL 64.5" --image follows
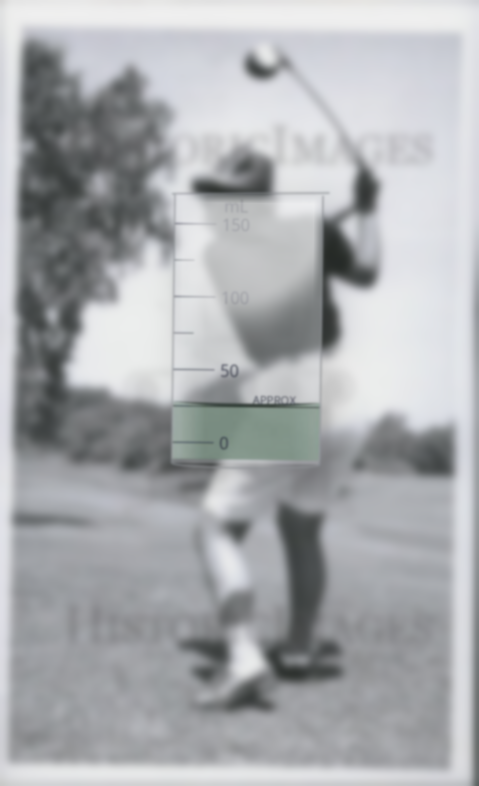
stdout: mL 25
